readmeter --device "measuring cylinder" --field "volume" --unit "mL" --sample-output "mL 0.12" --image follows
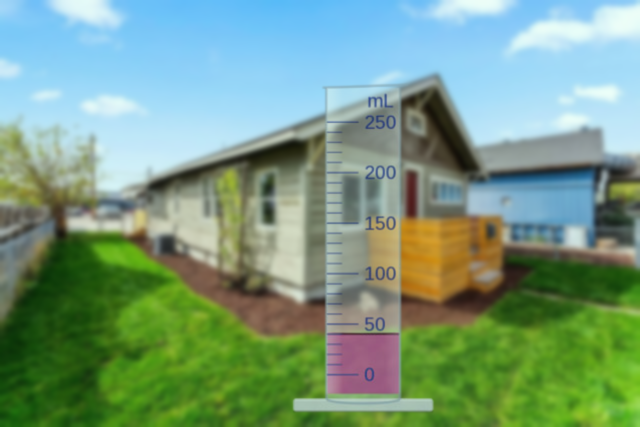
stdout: mL 40
